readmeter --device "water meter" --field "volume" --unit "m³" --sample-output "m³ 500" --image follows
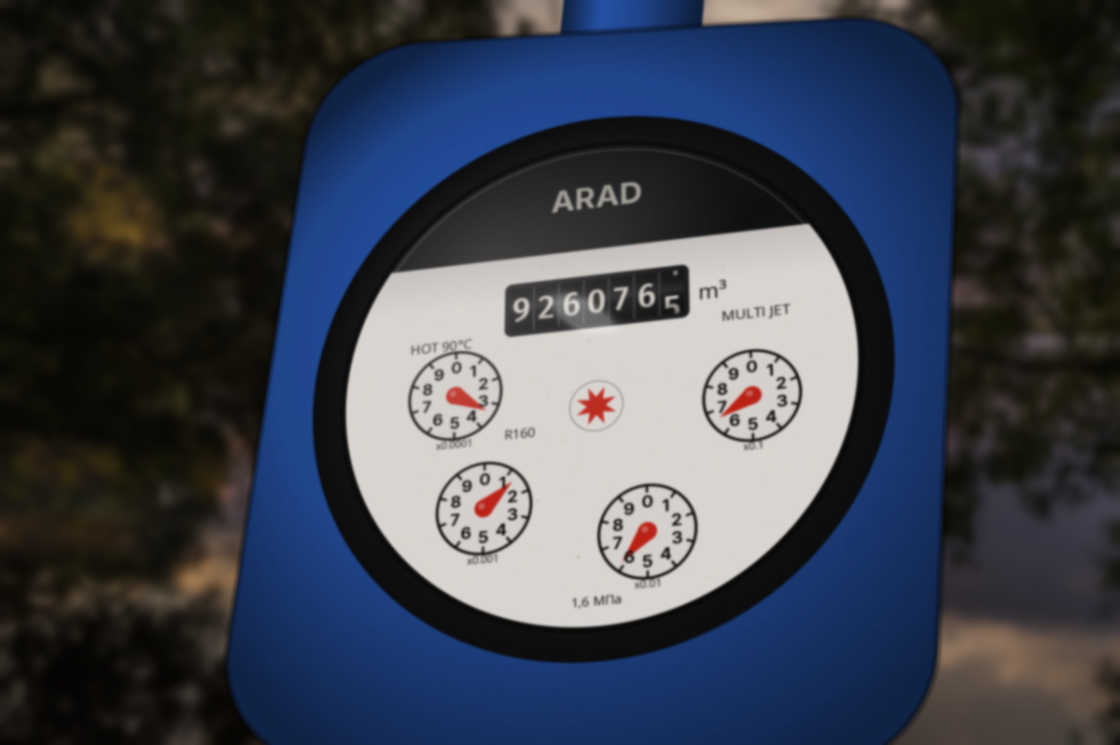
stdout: m³ 9260764.6613
